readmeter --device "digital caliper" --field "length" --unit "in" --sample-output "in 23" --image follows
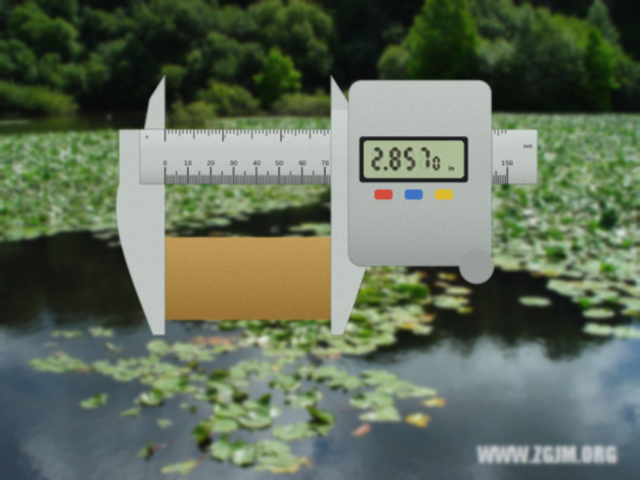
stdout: in 2.8570
